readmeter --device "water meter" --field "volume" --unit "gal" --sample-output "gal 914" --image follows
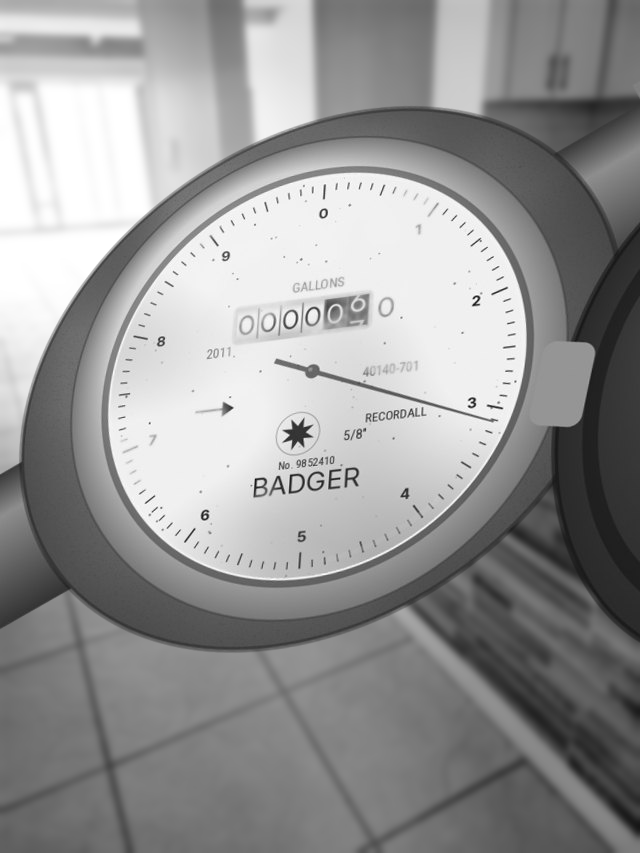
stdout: gal 63.1
